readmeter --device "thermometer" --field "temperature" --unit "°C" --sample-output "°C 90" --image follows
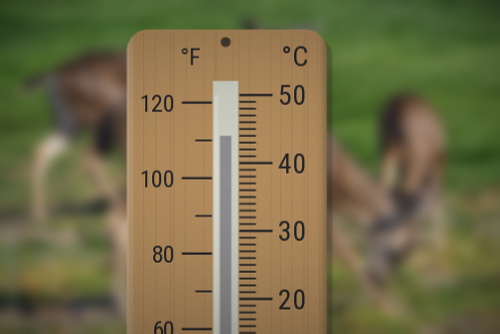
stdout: °C 44
